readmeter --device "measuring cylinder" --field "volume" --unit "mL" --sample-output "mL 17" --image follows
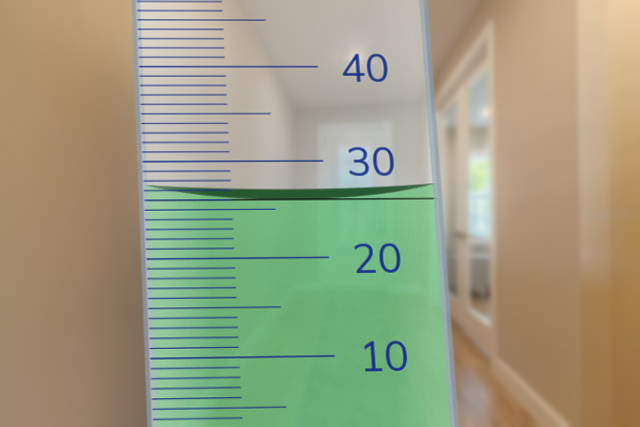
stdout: mL 26
